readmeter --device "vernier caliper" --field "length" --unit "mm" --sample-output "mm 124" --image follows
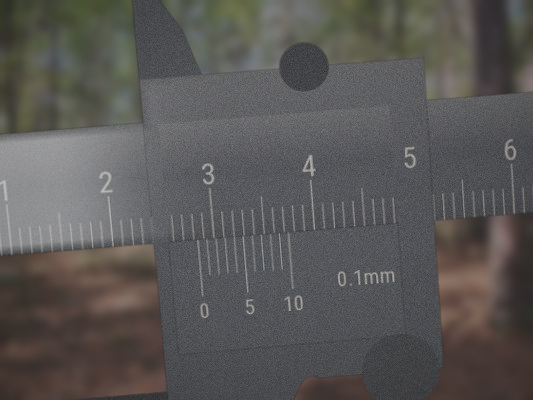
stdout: mm 28.4
